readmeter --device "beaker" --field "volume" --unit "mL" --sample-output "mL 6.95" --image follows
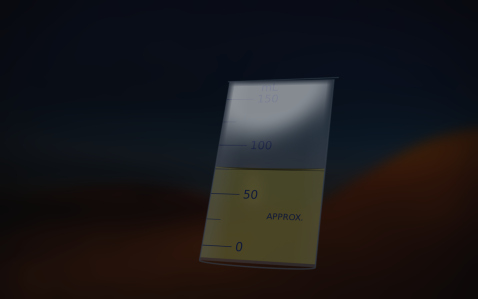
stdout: mL 75
